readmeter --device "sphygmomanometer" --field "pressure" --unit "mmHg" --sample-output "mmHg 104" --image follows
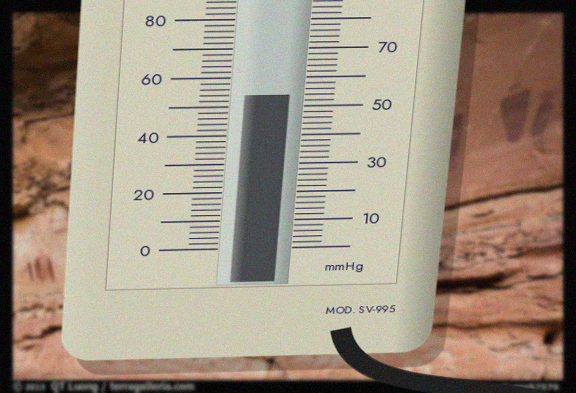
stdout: mmHg 54
